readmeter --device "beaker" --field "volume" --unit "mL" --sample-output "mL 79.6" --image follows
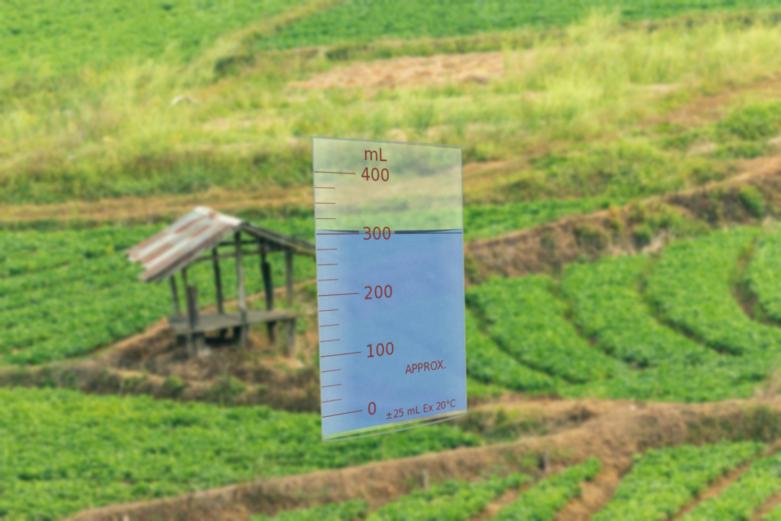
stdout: mL 300
